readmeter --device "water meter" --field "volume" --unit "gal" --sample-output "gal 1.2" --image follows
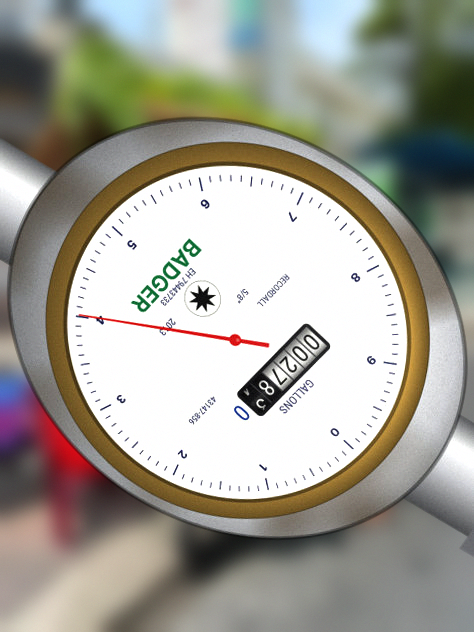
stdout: gal 27834.0
